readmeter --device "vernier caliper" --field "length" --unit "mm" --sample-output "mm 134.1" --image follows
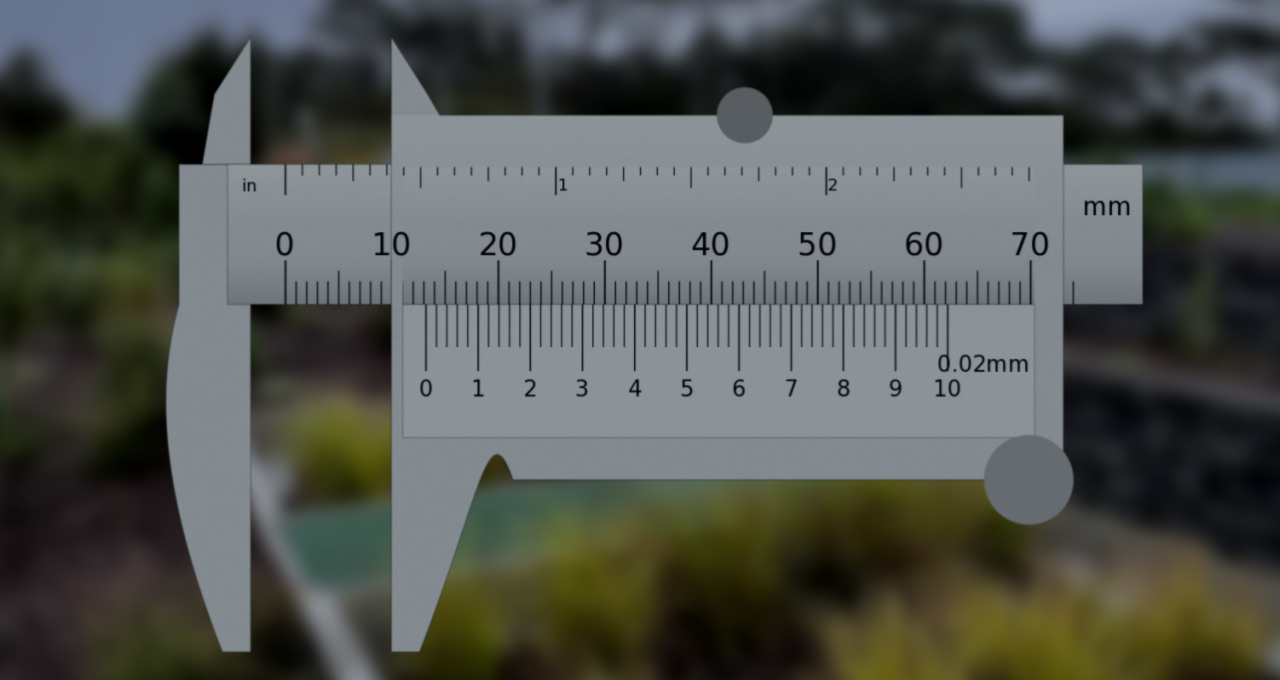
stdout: mm 13.2
